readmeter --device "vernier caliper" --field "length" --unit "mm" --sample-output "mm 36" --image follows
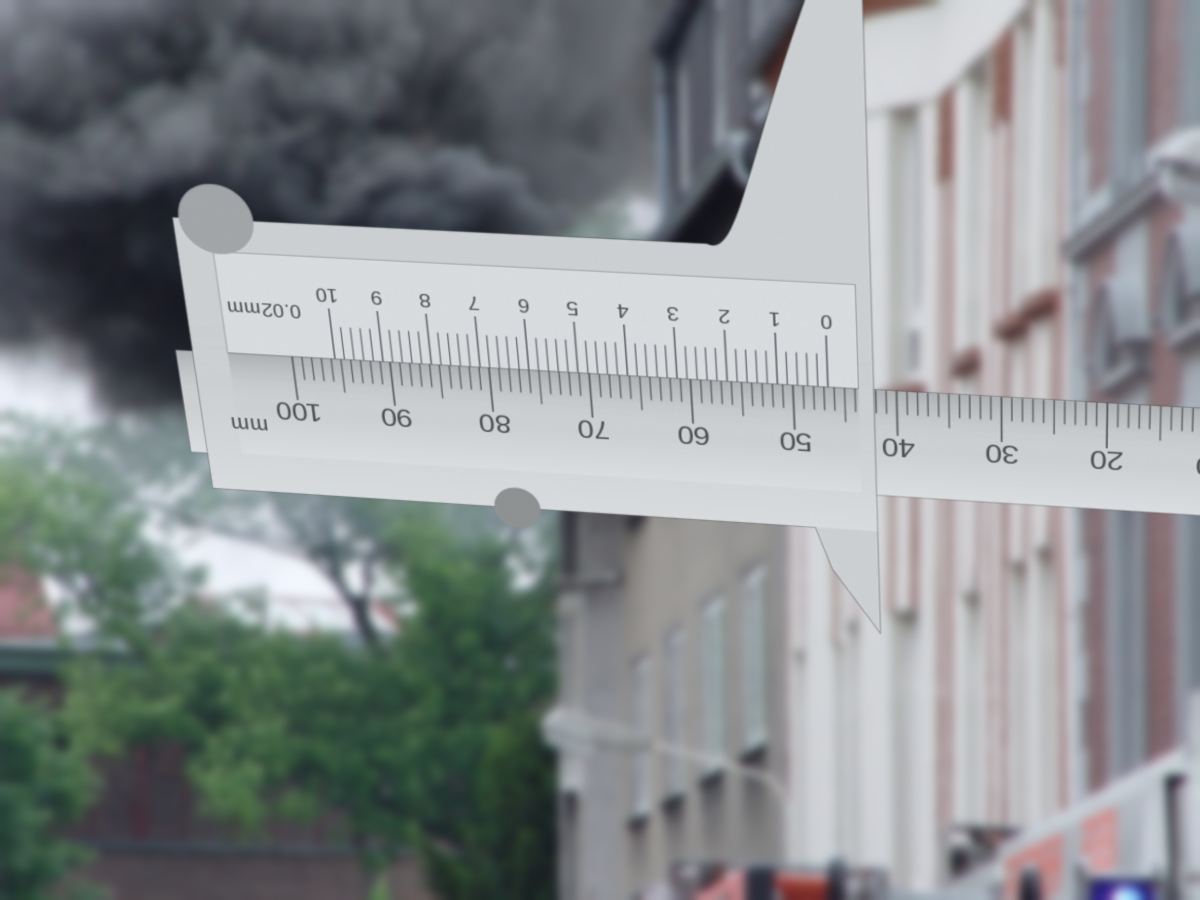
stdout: mm 46.6
